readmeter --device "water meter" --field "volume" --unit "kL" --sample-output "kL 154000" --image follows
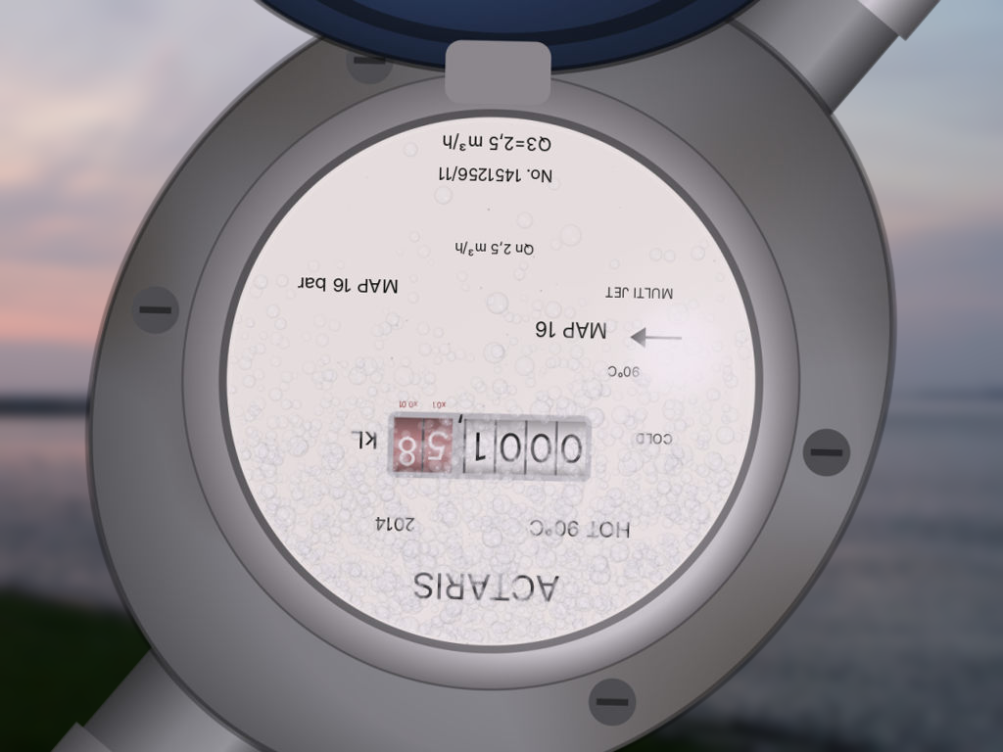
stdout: kL 1.58
